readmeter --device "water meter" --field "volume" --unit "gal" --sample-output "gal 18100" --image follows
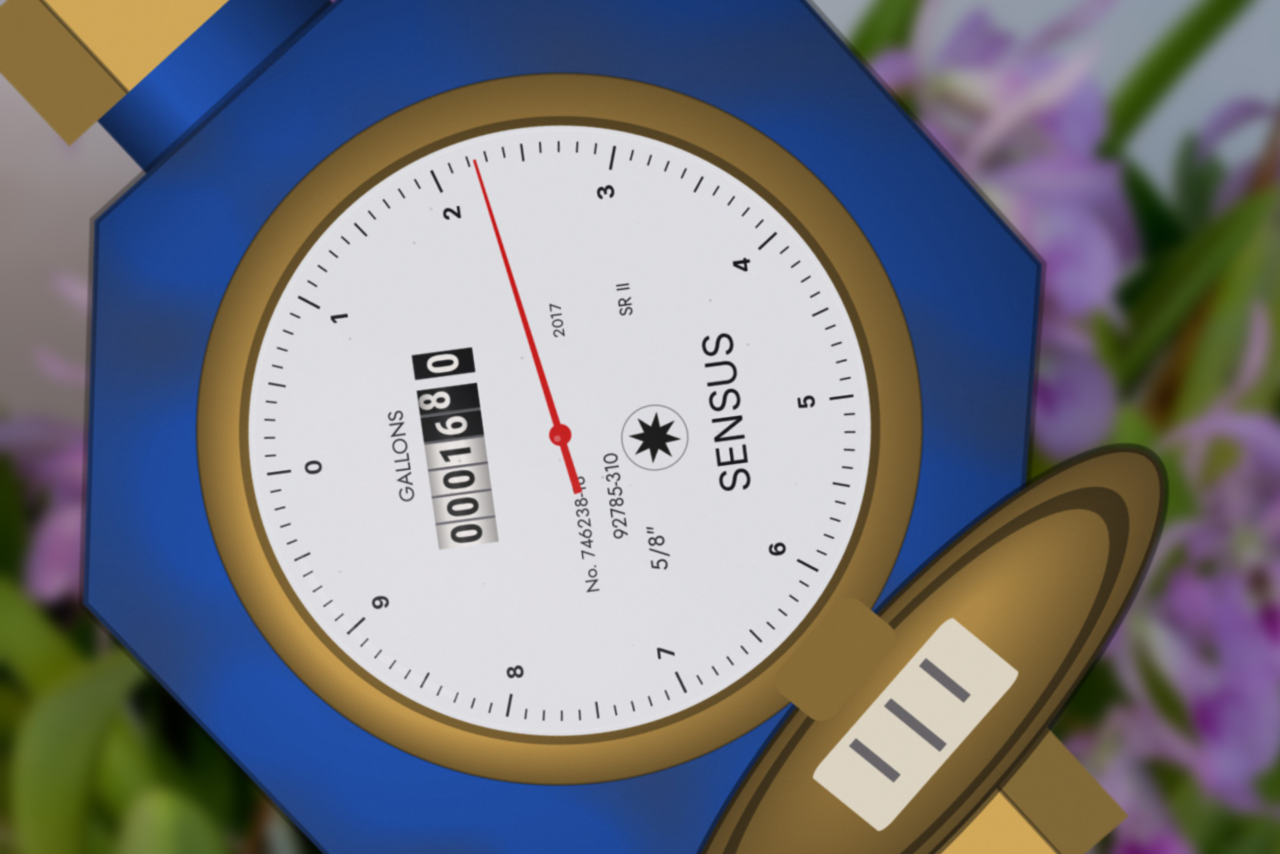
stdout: gal 1682.2
